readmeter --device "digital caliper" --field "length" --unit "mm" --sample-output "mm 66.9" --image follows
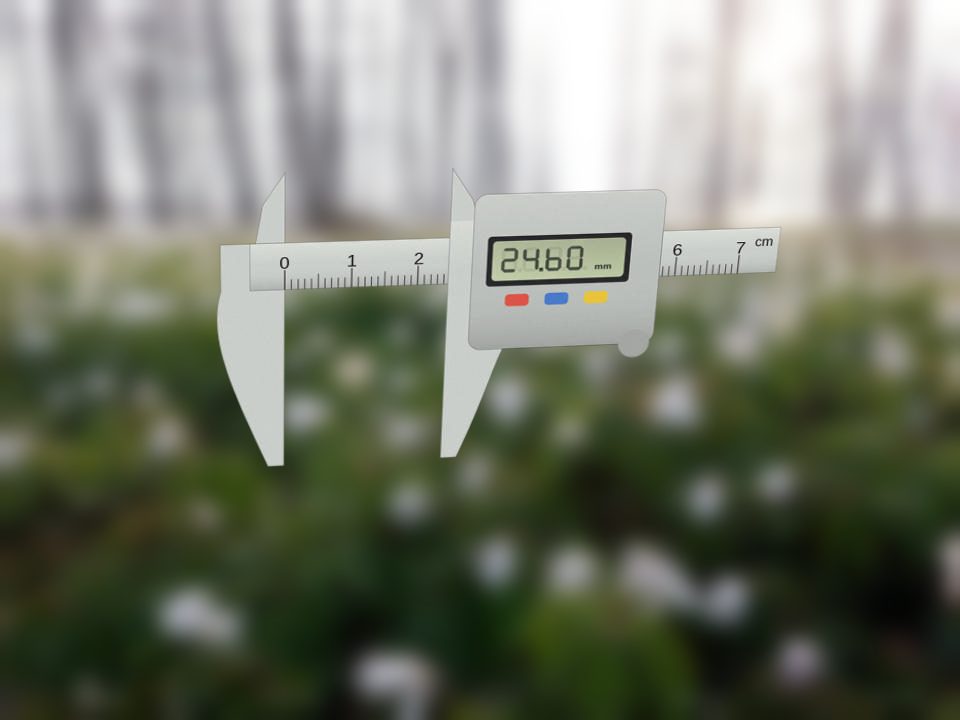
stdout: mm 24.60
